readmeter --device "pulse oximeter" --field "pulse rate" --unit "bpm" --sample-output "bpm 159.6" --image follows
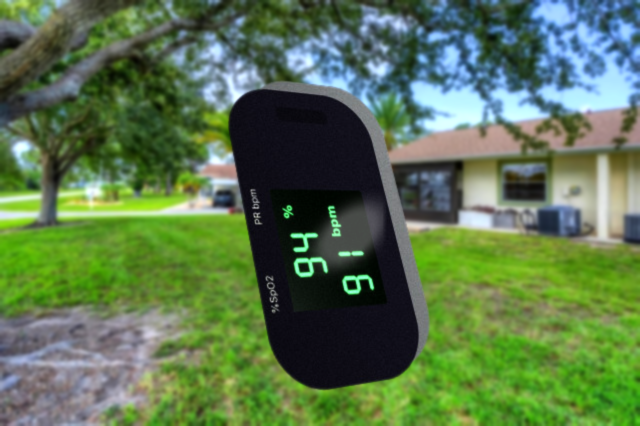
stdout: bpm 91
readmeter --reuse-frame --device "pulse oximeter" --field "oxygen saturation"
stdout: % 94
